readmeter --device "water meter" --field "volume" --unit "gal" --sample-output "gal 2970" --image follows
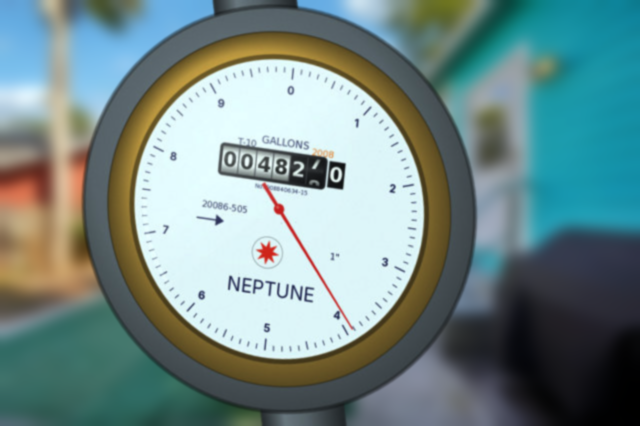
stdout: gal 48273.9
